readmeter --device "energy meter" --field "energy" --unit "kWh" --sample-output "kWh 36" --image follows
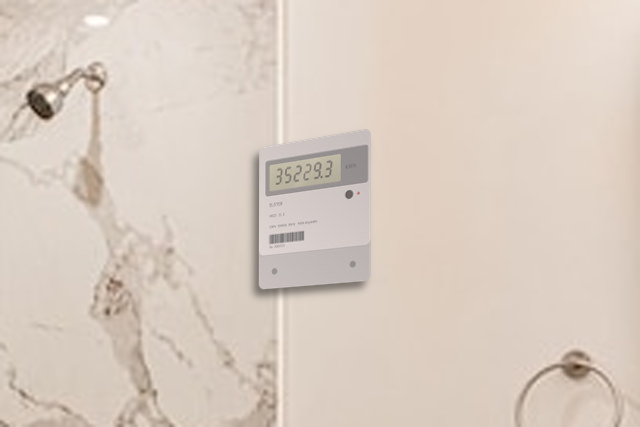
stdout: kWh 35229.3
